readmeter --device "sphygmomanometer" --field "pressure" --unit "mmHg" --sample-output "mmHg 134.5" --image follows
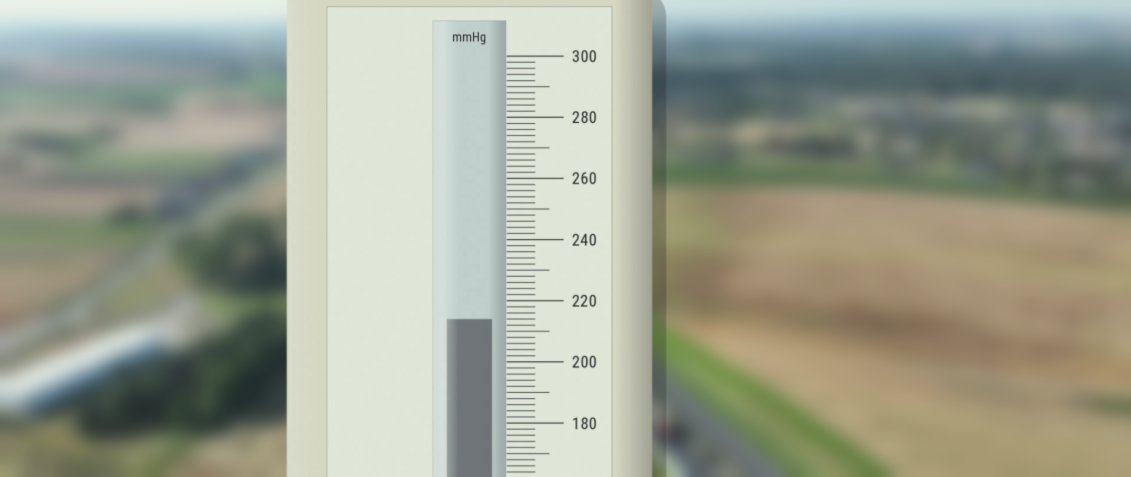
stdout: mmHg 214
